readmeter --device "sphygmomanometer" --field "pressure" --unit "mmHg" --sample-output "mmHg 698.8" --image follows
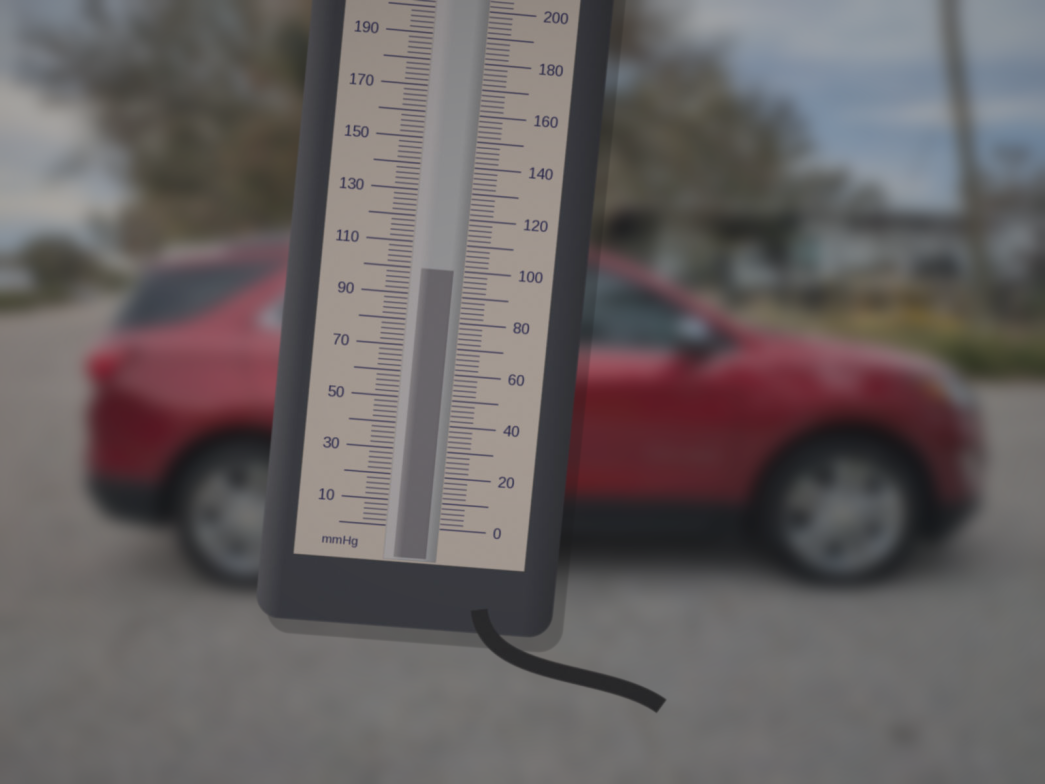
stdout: mmHg 100
